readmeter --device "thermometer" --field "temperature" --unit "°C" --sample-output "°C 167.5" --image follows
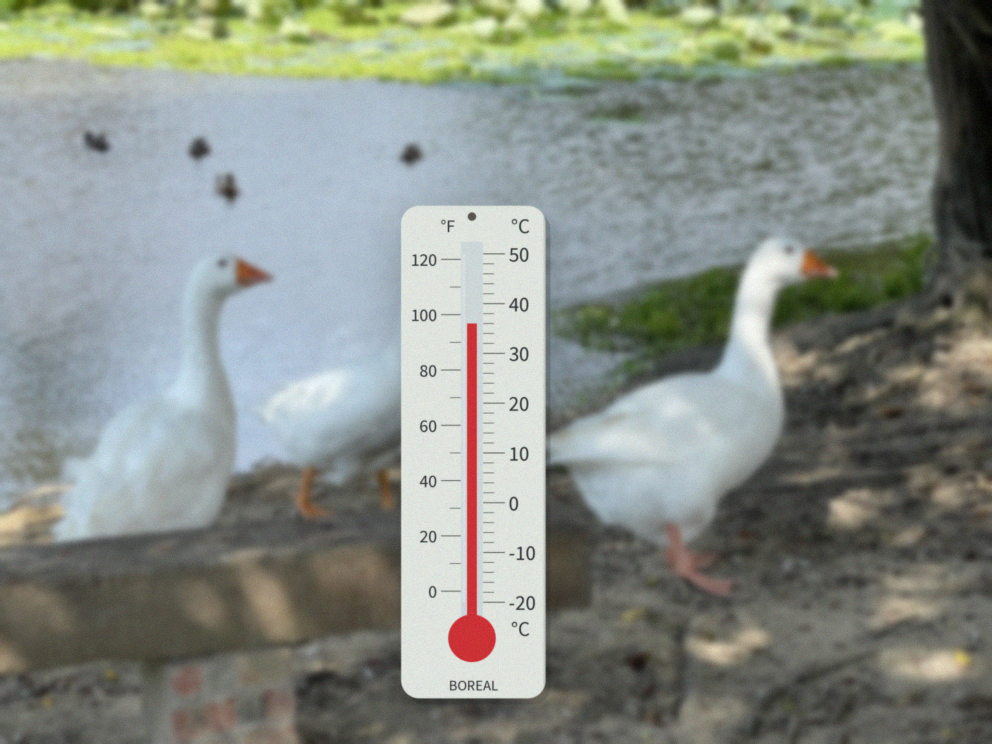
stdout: °C 36
